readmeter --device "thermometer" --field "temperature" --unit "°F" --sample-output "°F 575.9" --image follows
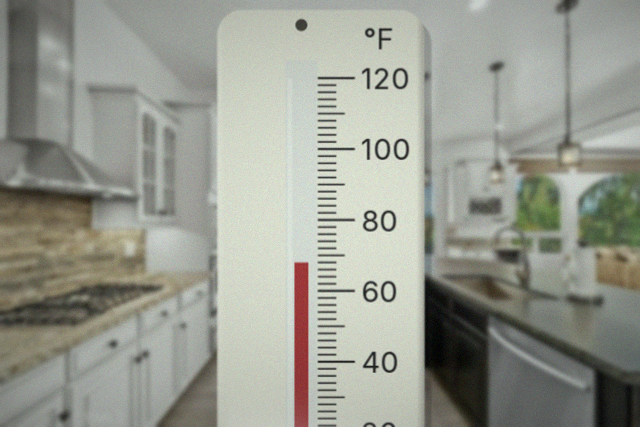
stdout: °F 68
